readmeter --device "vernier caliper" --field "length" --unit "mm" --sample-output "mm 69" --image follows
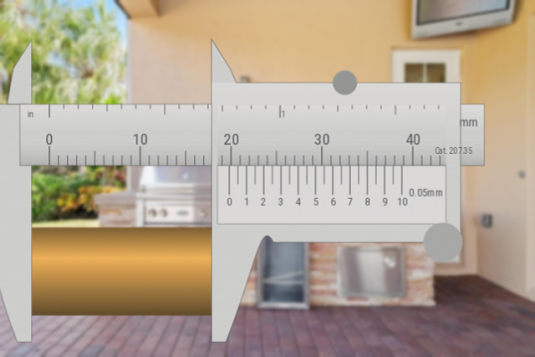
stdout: mm 19.8
